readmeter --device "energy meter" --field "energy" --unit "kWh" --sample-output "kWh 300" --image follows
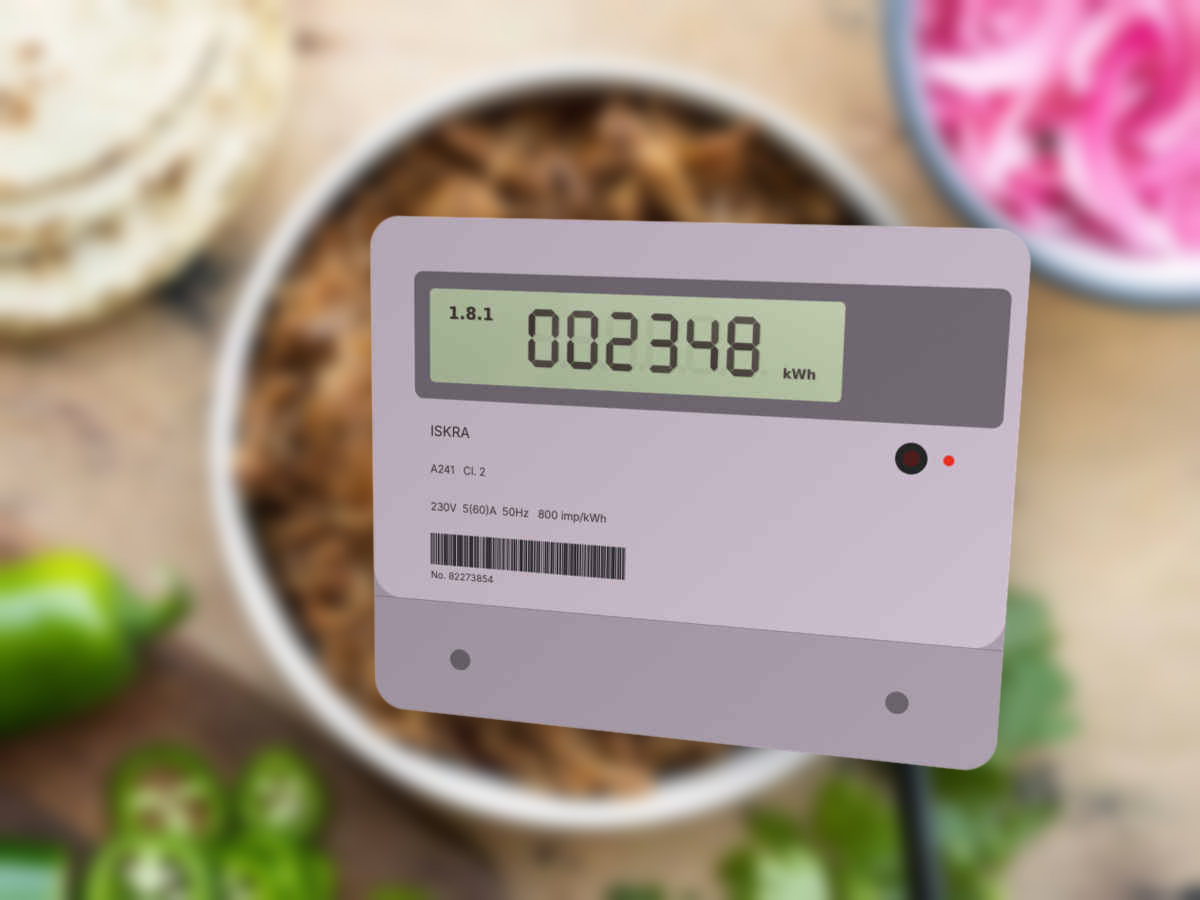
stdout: kWh 2348
